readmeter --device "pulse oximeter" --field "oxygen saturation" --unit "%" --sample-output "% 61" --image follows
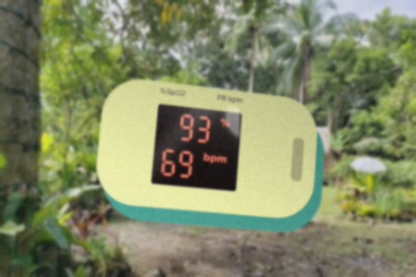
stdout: % 93
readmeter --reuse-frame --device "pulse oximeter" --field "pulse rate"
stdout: bpm 69
